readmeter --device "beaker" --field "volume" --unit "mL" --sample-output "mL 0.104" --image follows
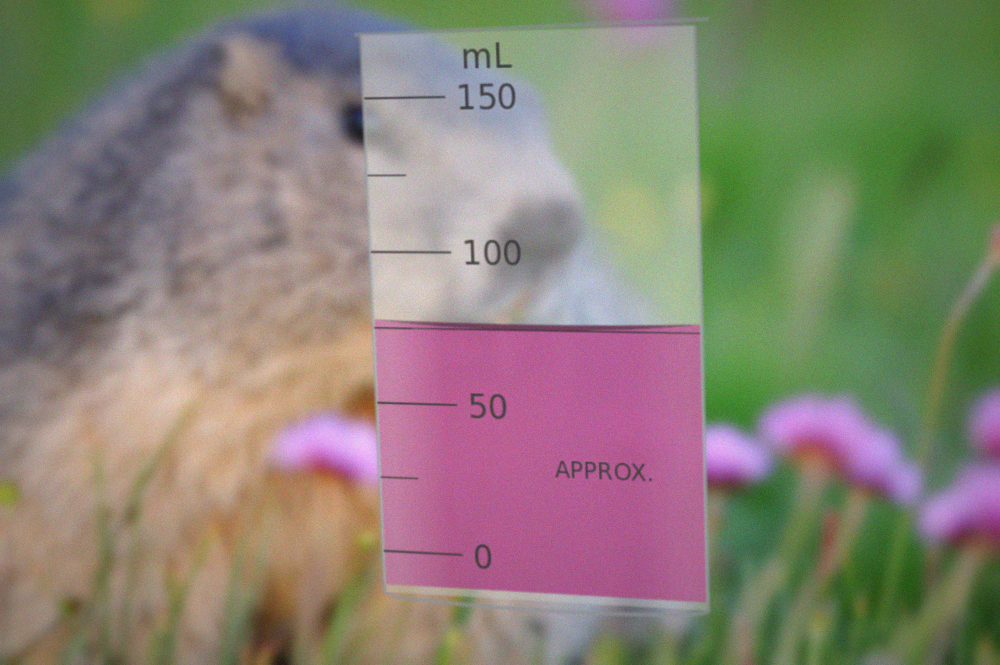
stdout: mL 75
